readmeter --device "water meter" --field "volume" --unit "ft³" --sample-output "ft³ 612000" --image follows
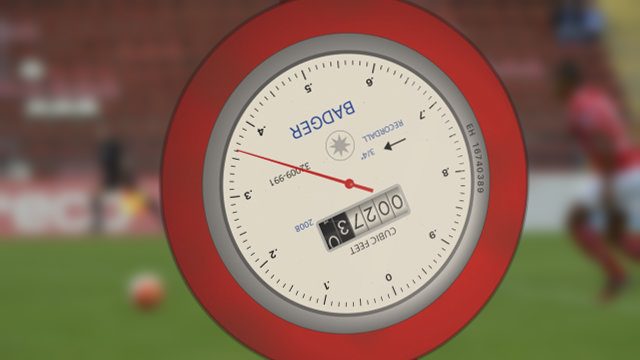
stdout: ft³ 2730.36
